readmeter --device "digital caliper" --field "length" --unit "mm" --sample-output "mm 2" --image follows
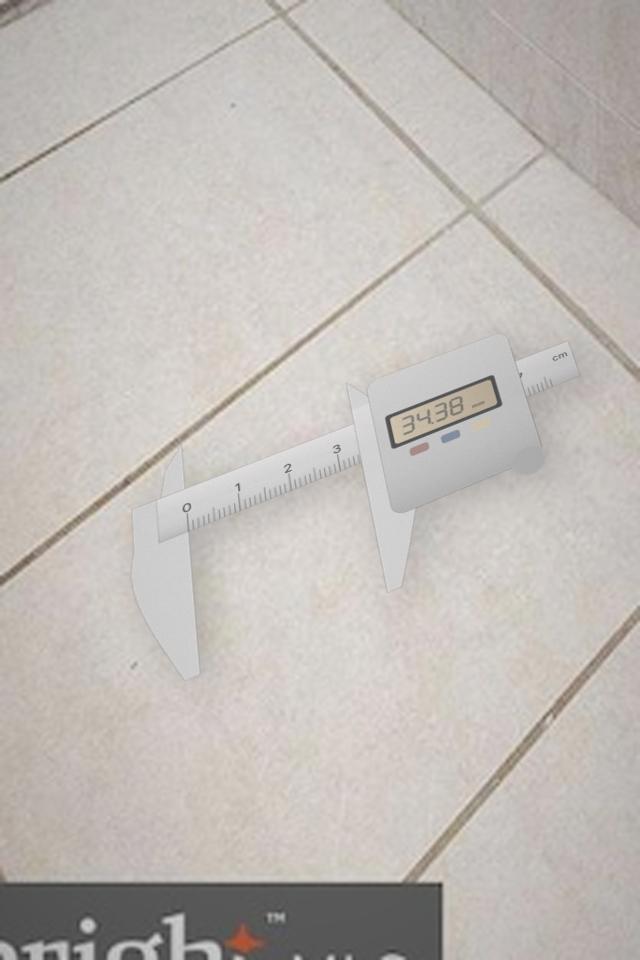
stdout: mm 34.38
